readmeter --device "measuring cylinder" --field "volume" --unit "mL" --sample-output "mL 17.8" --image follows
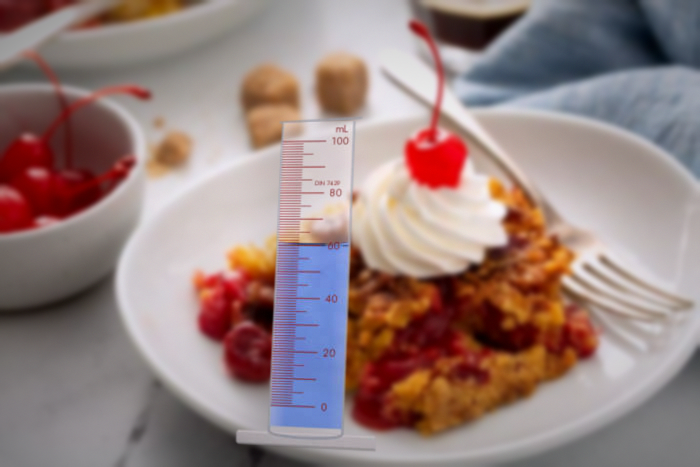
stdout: mL 60
